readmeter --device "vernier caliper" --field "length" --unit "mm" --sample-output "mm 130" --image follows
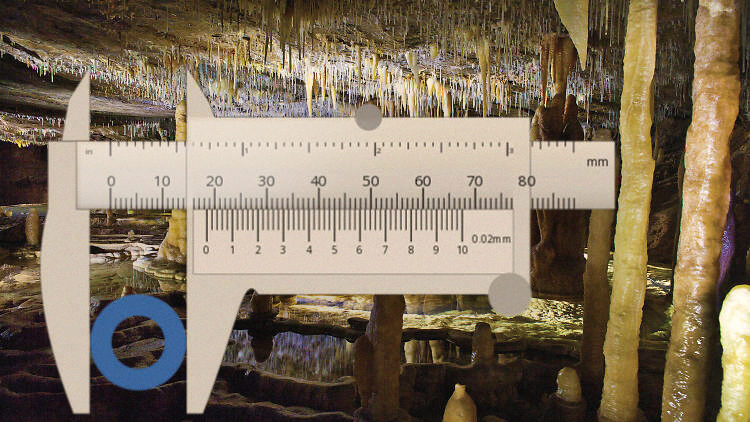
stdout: mm 18.5
